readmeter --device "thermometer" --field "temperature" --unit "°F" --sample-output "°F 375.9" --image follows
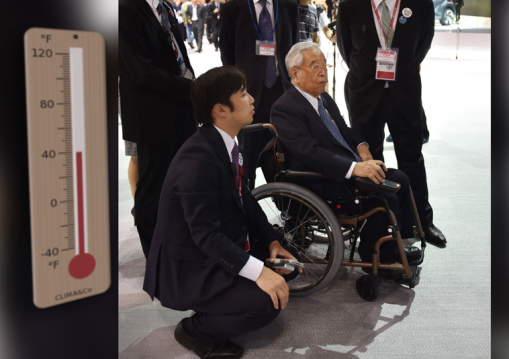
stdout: °F 40
